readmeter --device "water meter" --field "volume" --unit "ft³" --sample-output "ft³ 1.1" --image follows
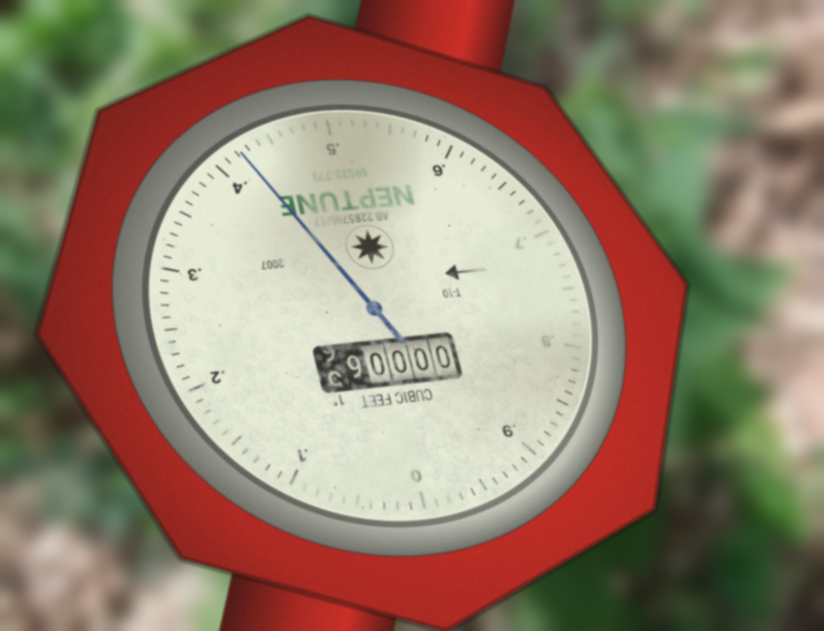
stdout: ft³ 65.42
